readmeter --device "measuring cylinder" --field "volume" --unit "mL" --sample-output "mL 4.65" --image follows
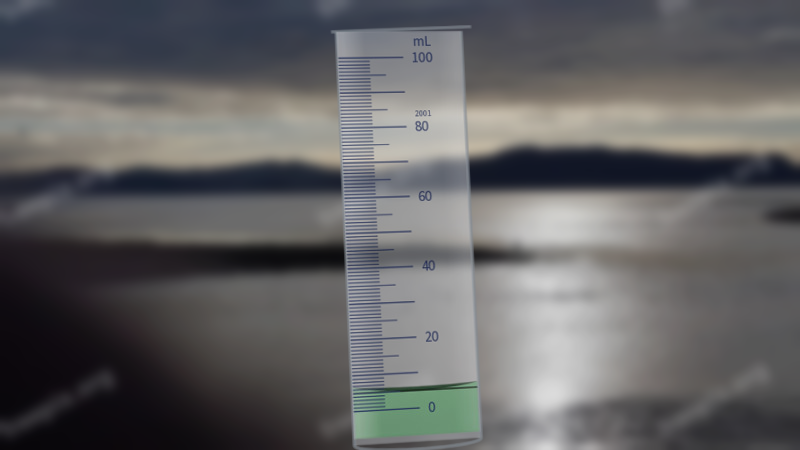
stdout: mL 5
